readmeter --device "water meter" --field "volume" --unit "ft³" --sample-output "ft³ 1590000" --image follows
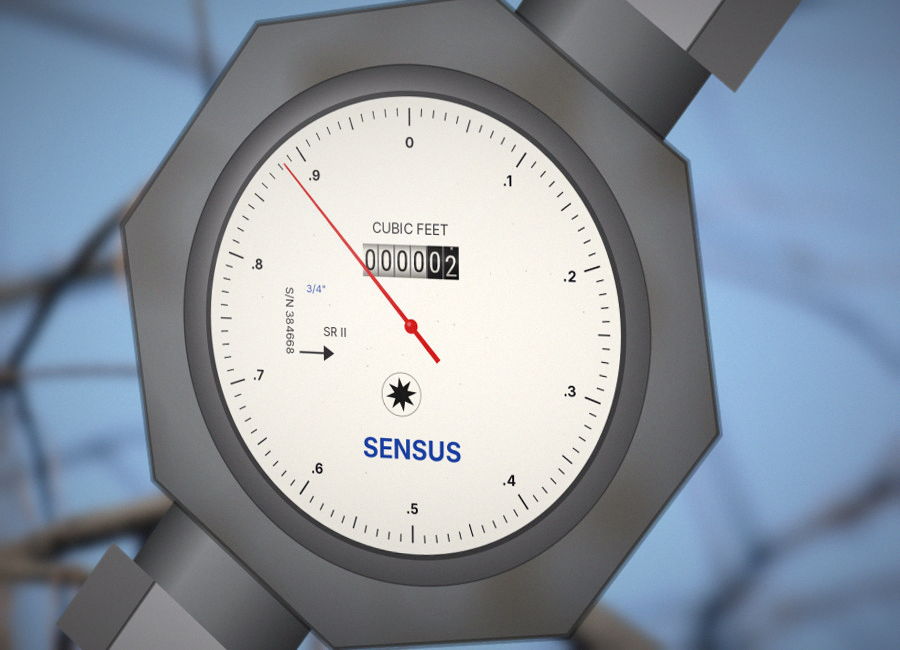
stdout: ft³ 1.88
